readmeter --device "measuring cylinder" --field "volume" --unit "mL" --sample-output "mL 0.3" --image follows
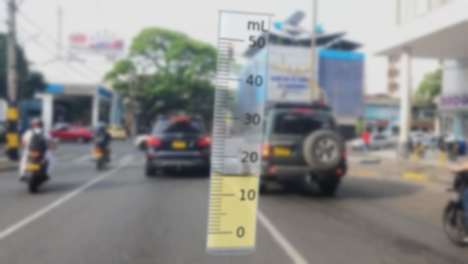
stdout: mL 15
